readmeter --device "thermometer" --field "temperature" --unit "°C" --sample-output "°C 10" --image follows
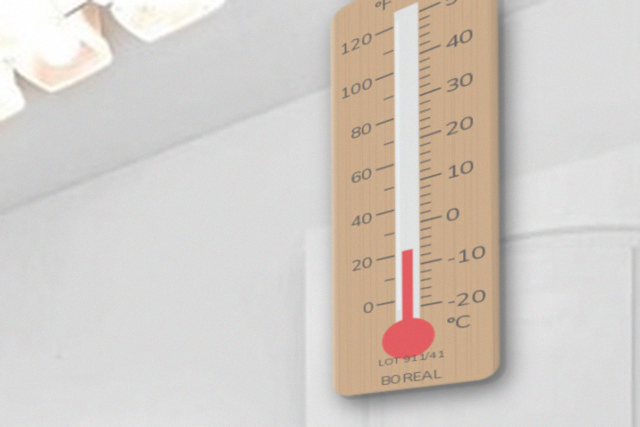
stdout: °C -6
